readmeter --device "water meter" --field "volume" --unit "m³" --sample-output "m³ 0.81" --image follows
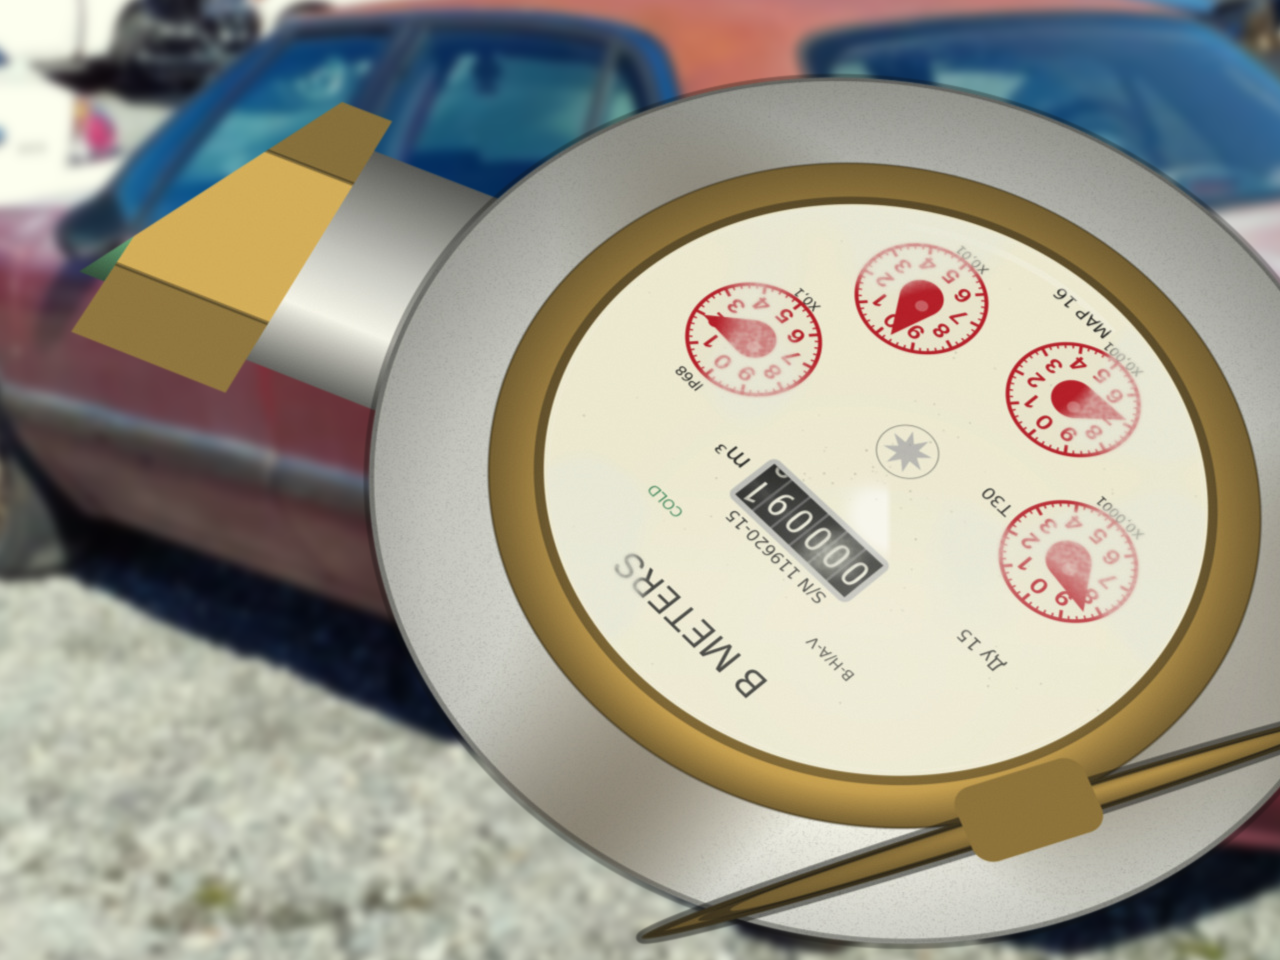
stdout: m³ 91.1968
